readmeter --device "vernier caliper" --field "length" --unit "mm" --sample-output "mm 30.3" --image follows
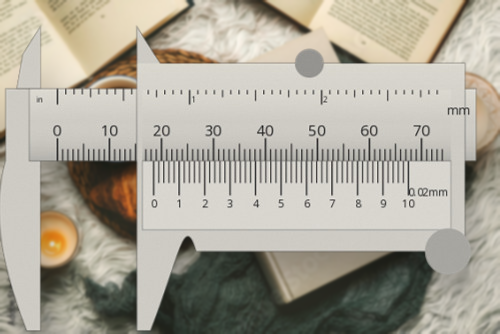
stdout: mm 18.5
